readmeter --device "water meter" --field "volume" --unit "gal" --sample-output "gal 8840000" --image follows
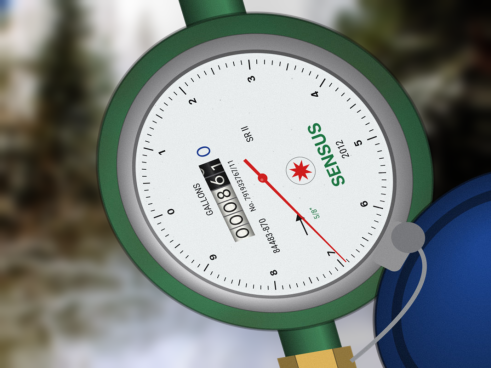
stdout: gal 8606.9
